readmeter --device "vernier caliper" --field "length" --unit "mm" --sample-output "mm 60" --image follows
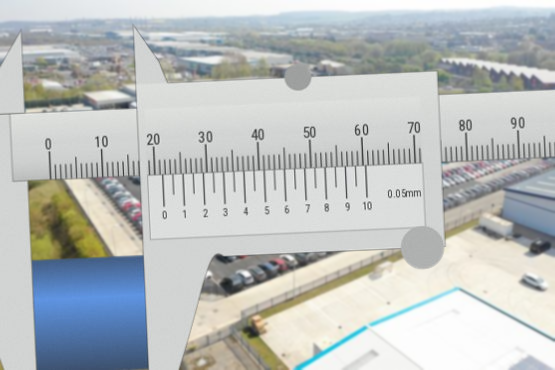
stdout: mm 21.5
